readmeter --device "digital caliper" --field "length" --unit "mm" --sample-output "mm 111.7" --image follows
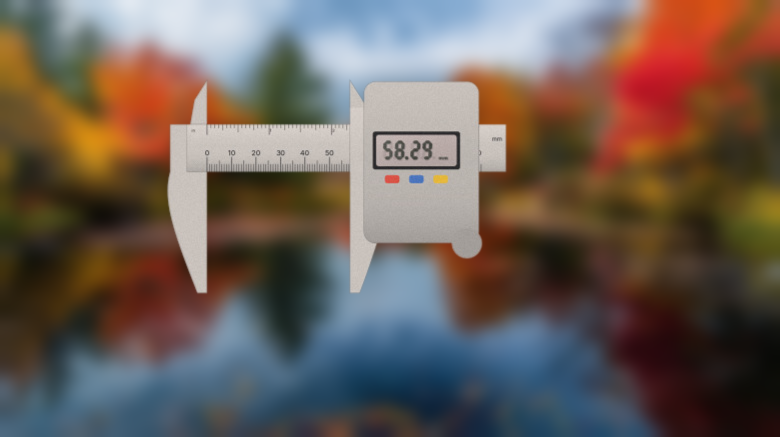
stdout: mm 58.29
